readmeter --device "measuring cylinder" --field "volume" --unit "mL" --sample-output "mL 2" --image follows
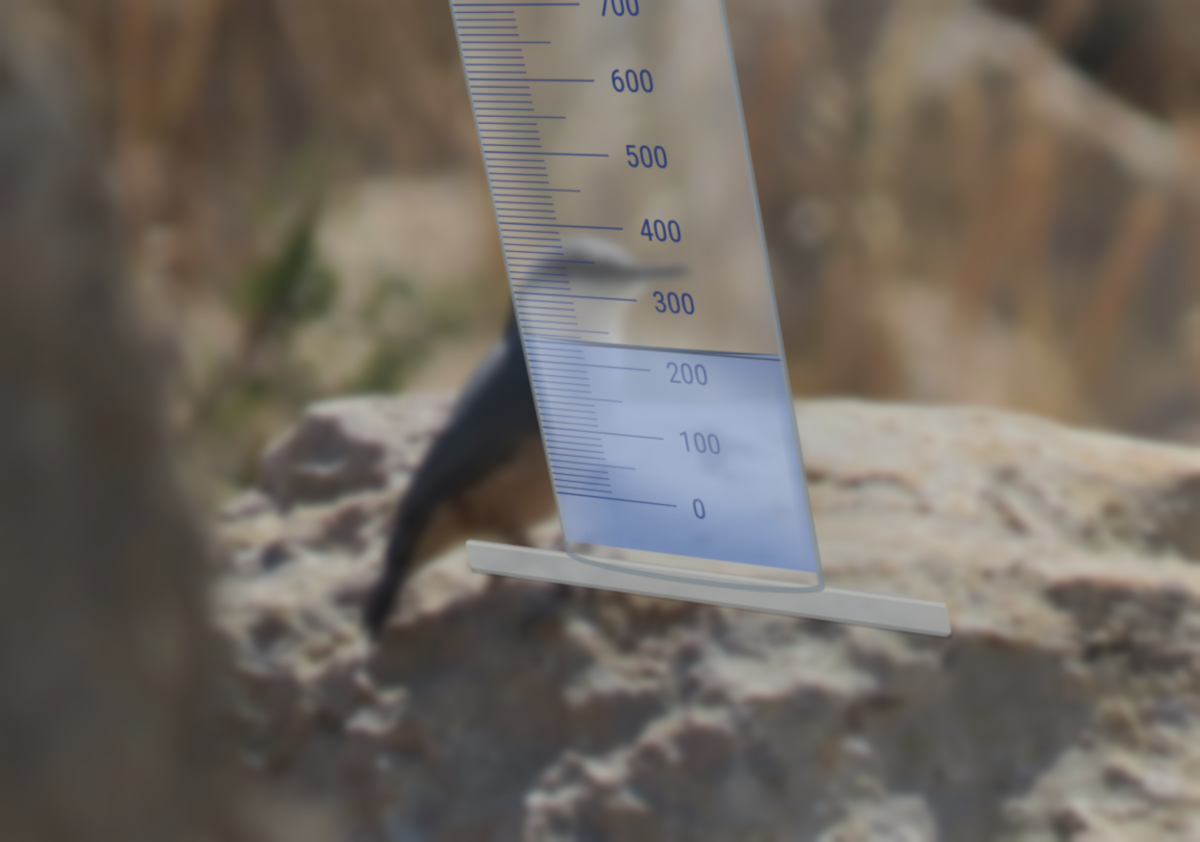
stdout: mL 230
